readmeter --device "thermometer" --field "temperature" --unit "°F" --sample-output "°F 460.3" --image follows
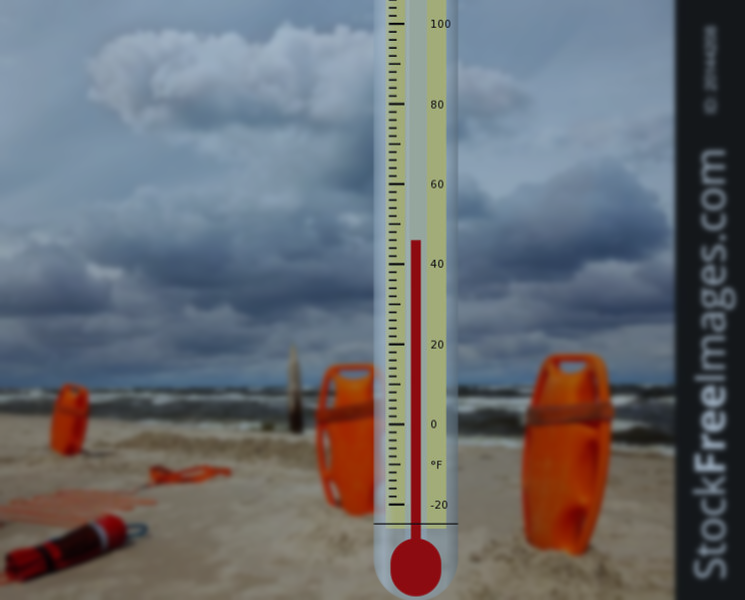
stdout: °F 46
